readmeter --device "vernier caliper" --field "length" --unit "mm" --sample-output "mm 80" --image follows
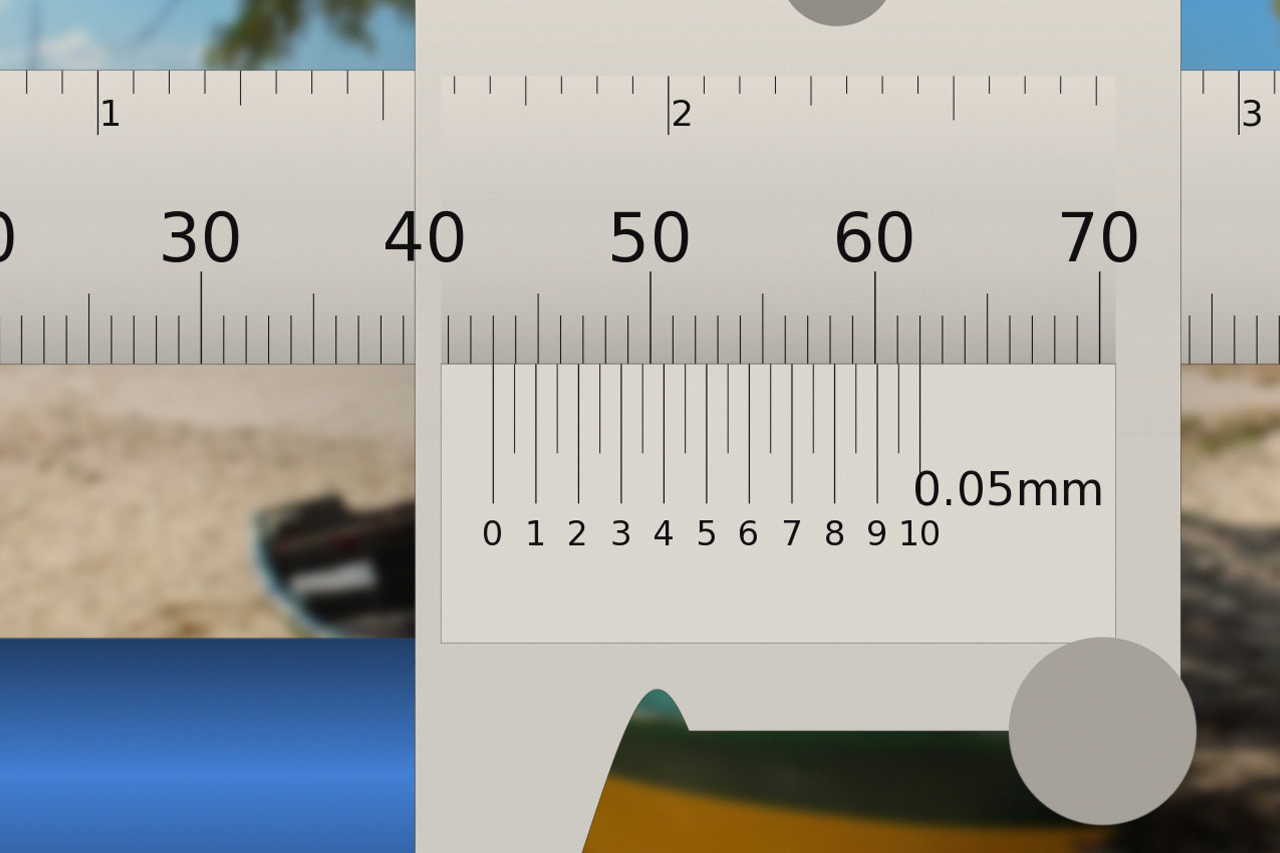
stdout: mm 43.0
